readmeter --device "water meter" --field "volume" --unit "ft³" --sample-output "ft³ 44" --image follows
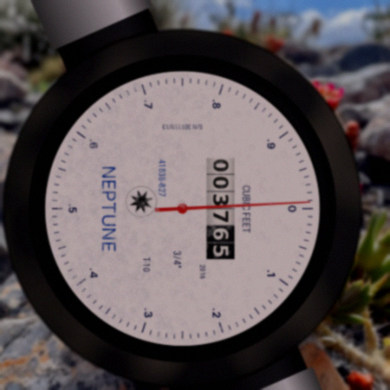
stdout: ft³ 3764.99
